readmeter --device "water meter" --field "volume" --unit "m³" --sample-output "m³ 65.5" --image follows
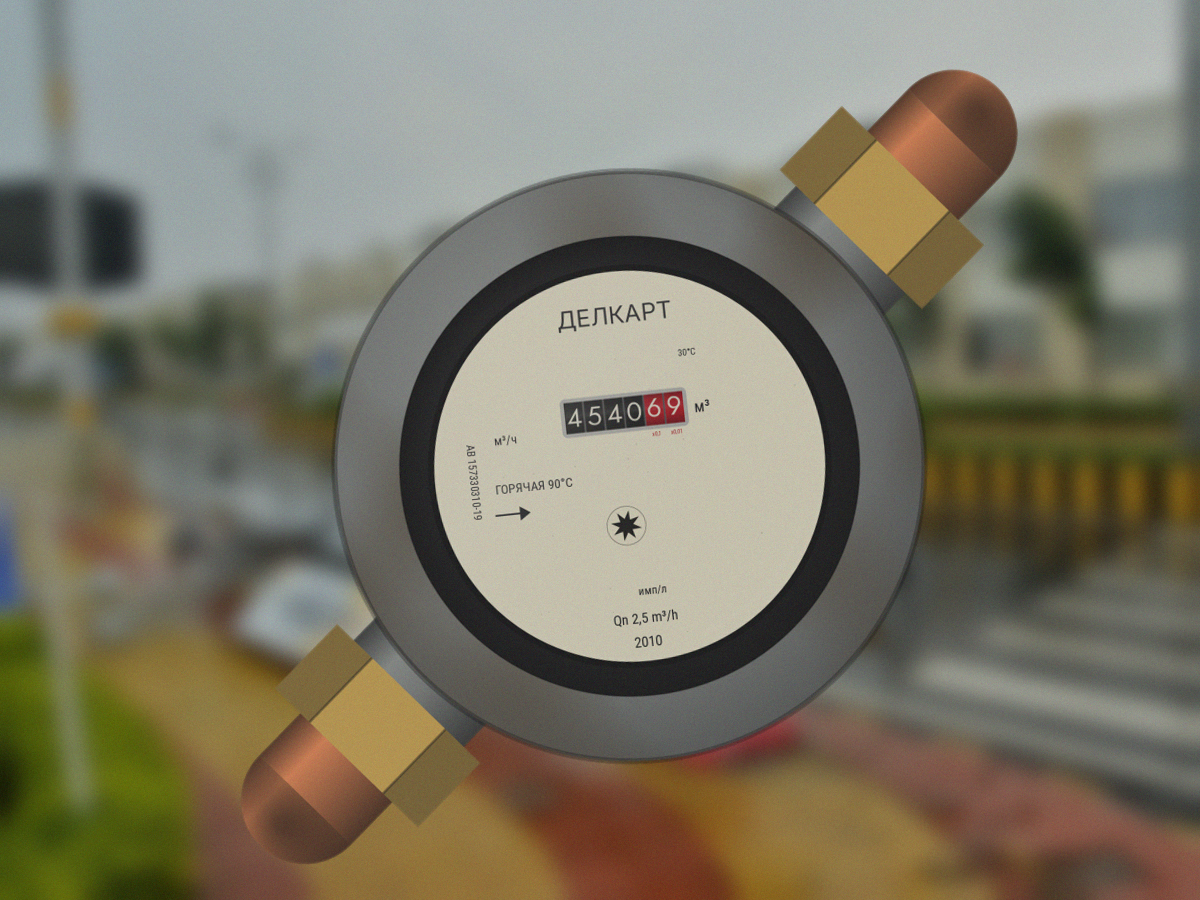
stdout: m³ 4540.69
